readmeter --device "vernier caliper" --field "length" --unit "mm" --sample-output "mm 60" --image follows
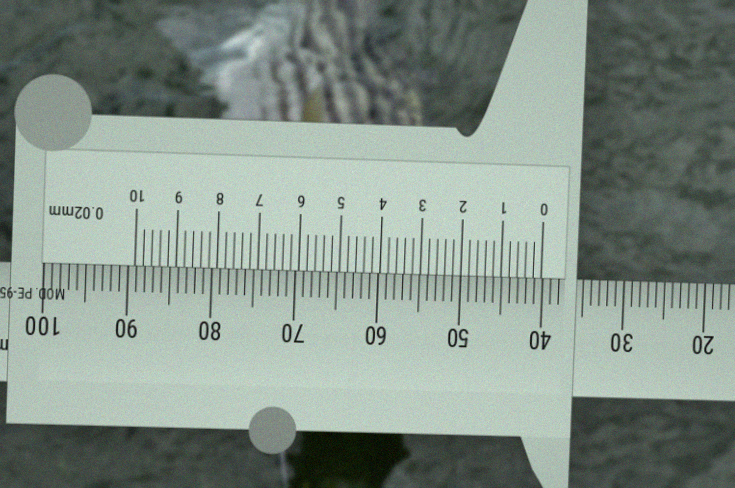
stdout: mm 40.2
